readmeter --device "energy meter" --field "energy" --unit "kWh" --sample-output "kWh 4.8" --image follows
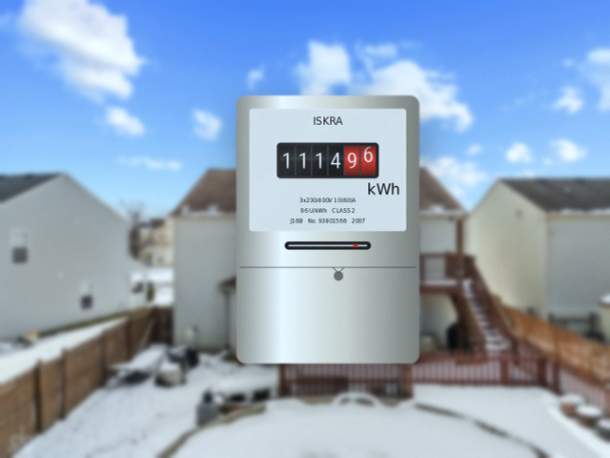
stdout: kWh 1114.96
